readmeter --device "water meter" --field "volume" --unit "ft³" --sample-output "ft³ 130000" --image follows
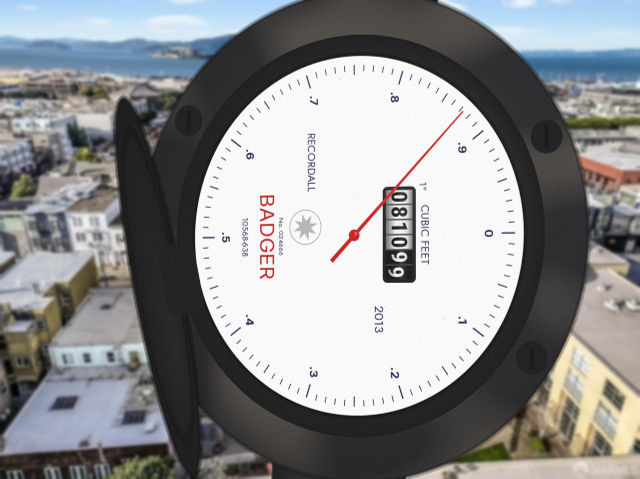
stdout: ft³ 81098.87
